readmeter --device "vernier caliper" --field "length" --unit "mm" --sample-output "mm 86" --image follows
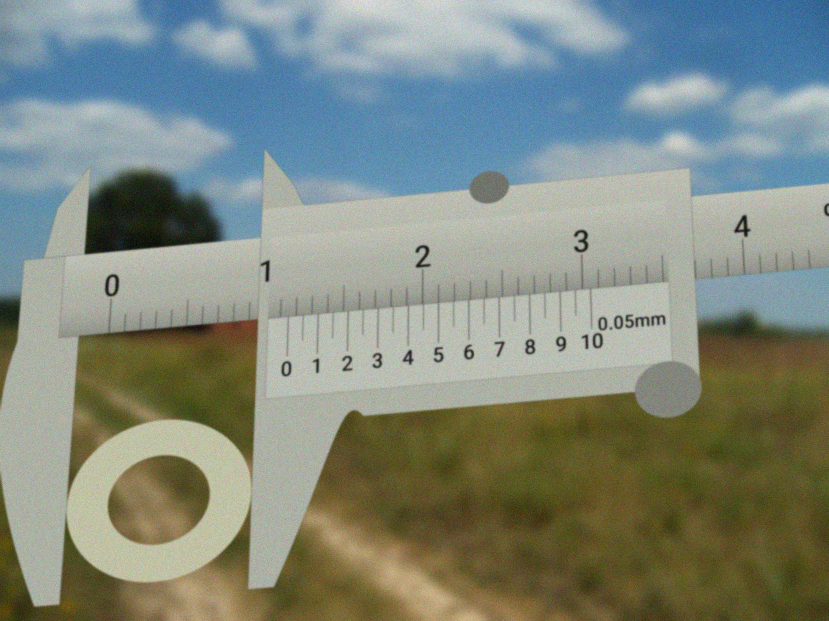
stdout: mm 11.5
